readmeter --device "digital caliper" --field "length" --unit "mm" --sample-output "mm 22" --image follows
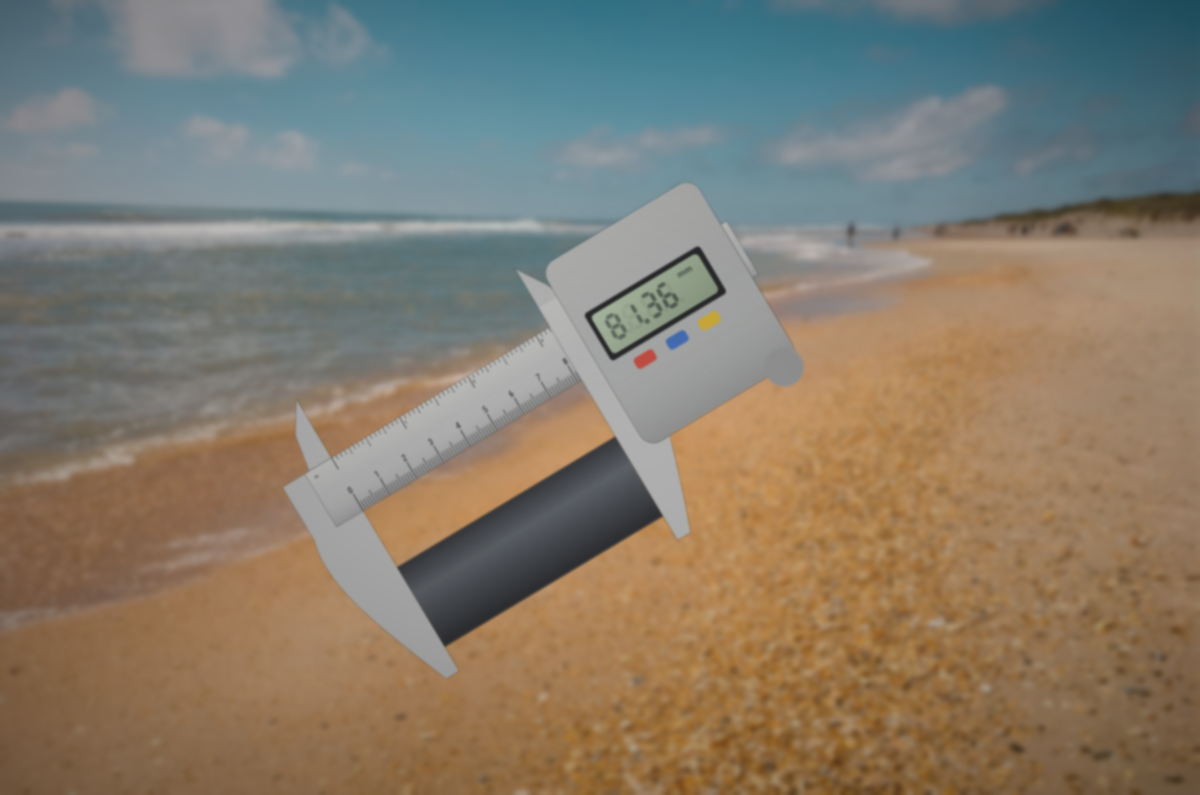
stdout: mm 81.36
